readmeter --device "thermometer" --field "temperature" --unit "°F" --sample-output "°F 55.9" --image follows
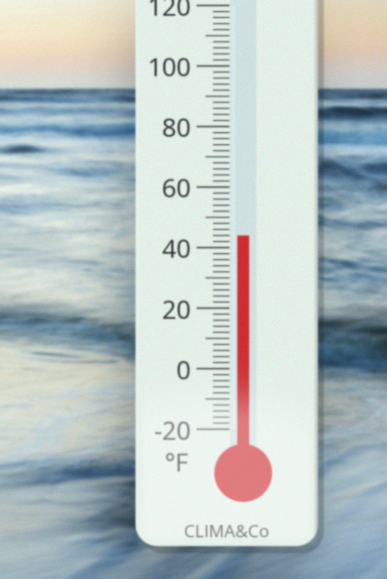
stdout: °F 44
